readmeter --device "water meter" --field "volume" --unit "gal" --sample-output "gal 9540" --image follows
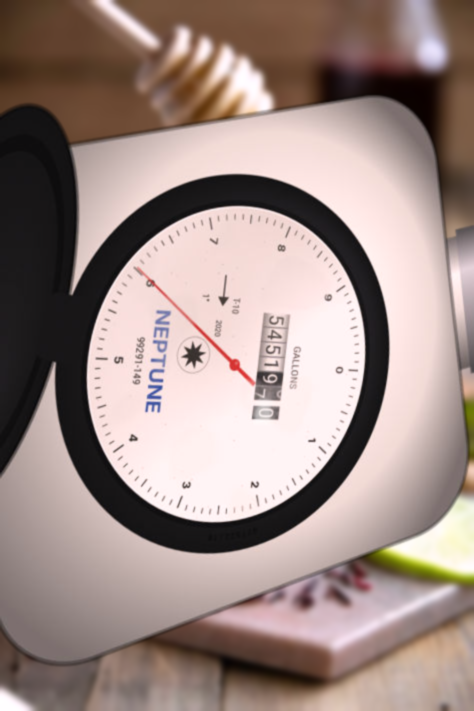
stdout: gal 5451966.0
